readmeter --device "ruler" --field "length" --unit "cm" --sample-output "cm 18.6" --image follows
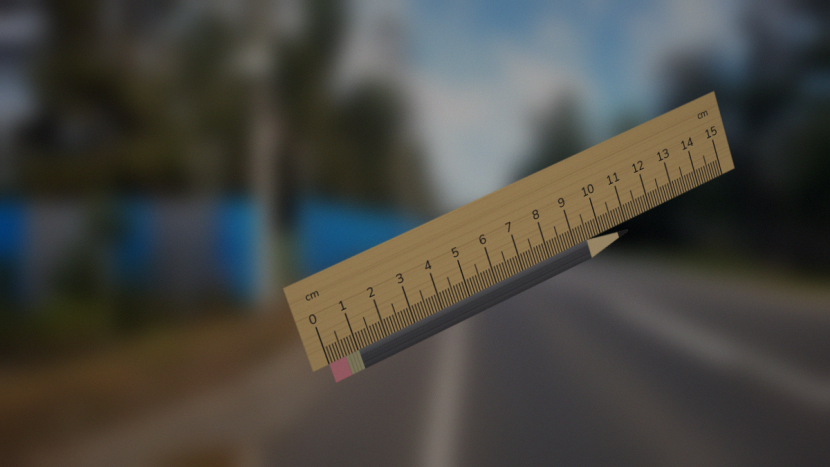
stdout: cm 11
